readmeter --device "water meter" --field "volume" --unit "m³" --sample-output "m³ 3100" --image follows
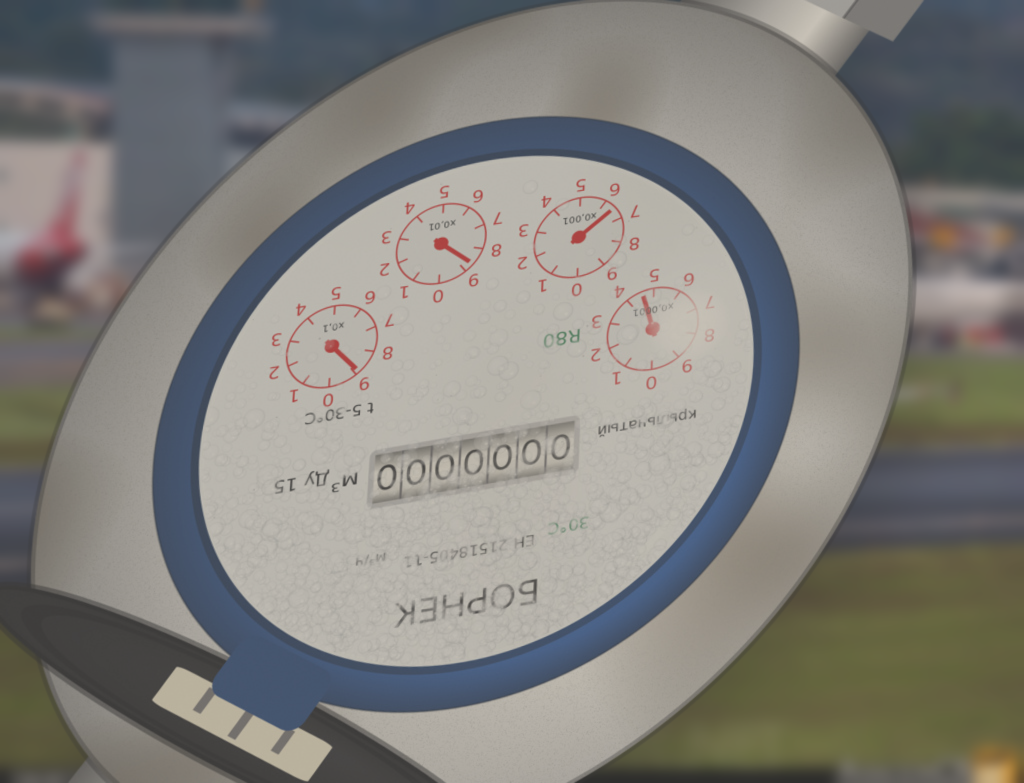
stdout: m³ 0.8864
